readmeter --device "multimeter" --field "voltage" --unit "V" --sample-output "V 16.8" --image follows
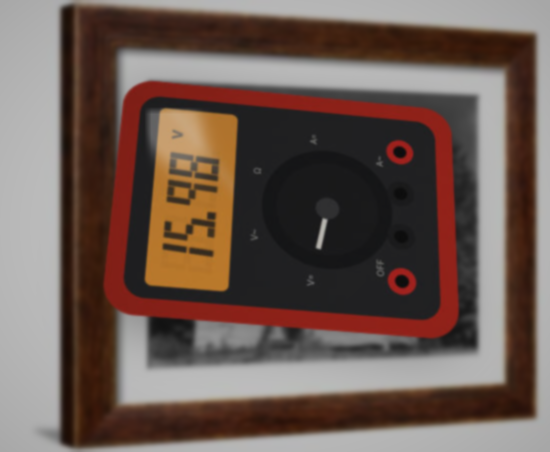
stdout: V 15.98
